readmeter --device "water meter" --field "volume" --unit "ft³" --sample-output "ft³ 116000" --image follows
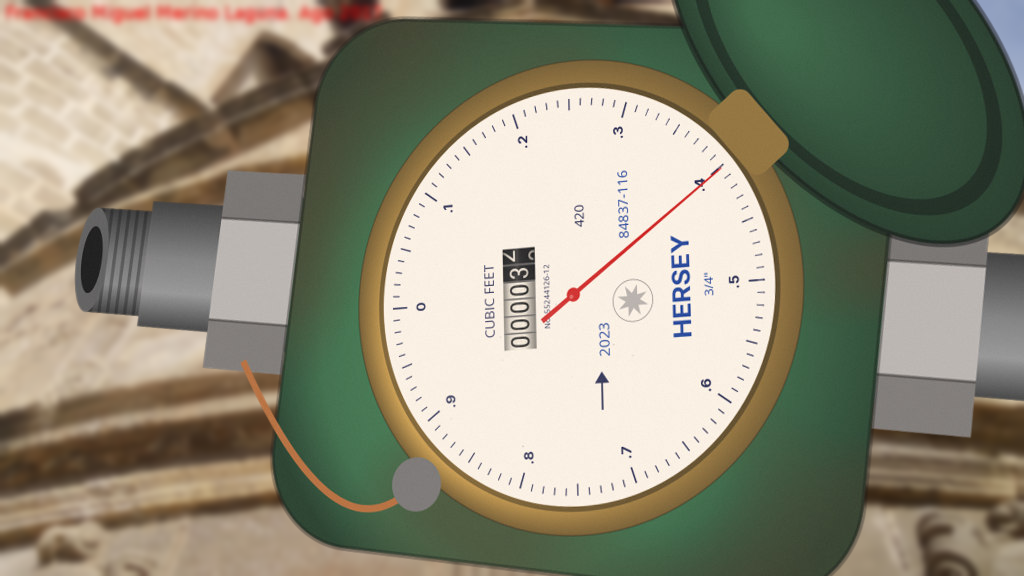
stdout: ft³ 32.40
